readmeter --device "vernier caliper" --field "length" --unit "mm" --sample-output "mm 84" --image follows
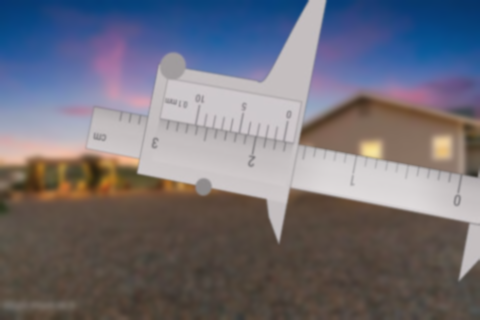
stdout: mm 17.2
